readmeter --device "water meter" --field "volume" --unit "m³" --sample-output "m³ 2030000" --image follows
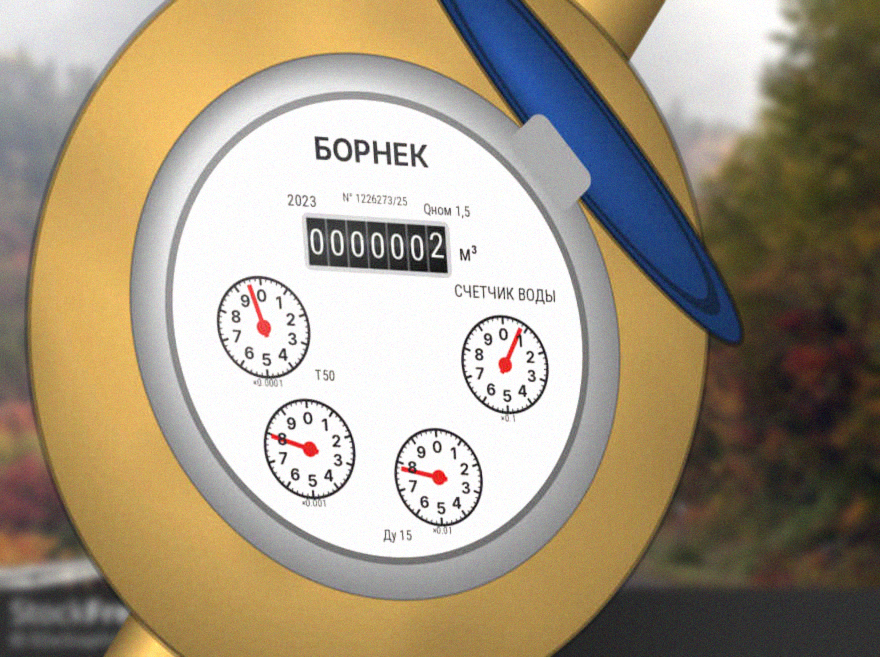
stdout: m³ 2.0779
